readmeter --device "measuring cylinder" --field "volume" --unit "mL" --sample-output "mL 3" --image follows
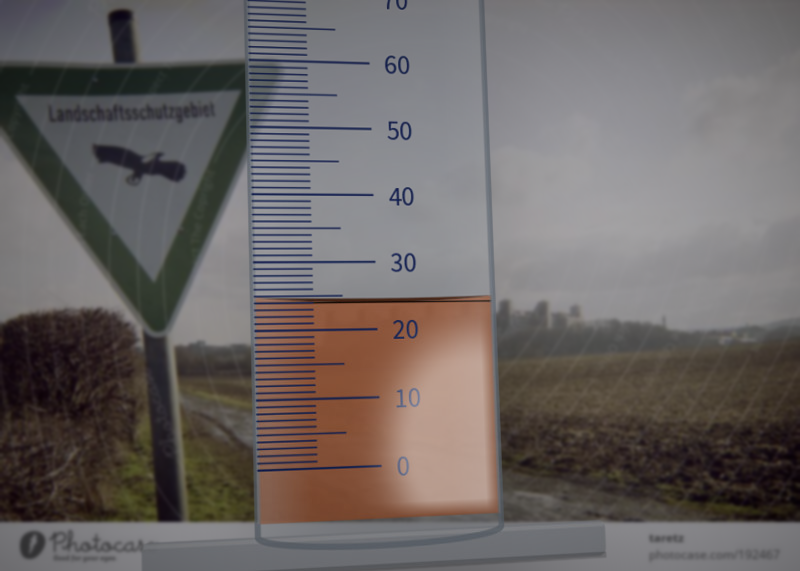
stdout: mL 24
